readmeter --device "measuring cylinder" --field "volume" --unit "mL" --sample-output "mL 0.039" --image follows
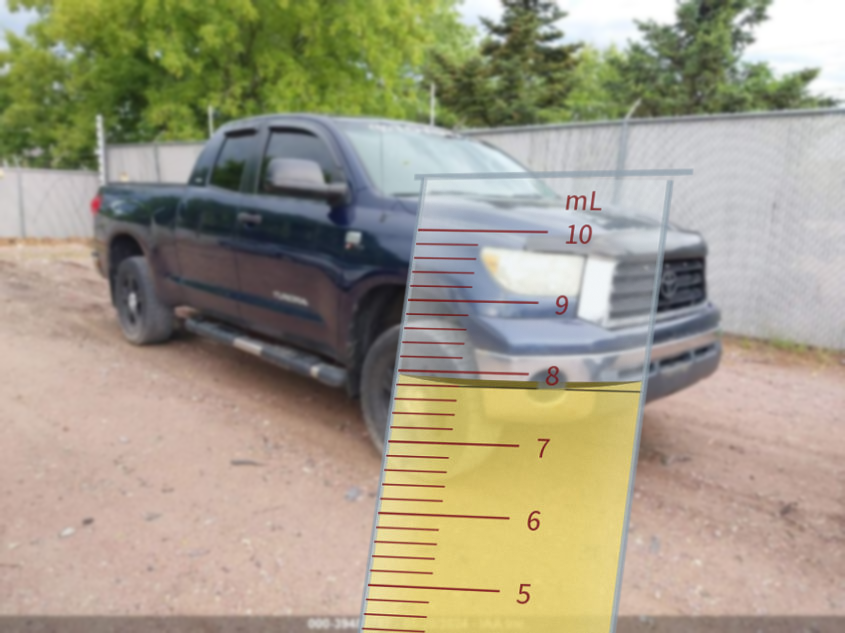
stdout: mL 7.8
